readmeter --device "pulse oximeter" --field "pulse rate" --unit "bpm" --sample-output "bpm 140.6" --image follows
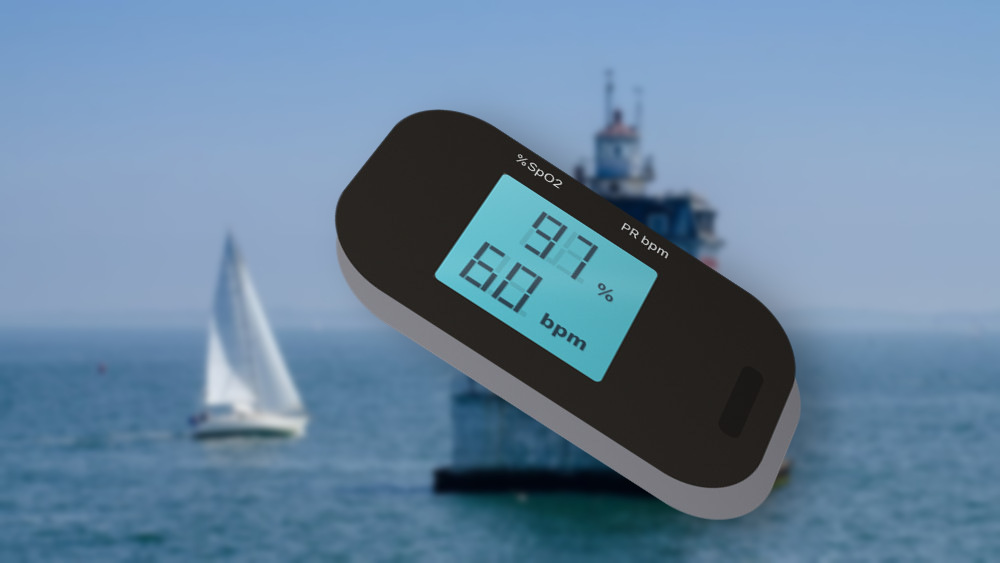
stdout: bpm 60
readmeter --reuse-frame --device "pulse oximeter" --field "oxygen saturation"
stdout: % 97
